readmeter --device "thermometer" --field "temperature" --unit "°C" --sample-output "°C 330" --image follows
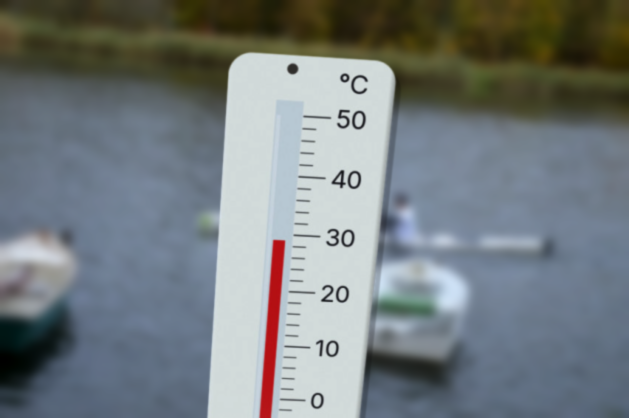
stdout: °C 29
